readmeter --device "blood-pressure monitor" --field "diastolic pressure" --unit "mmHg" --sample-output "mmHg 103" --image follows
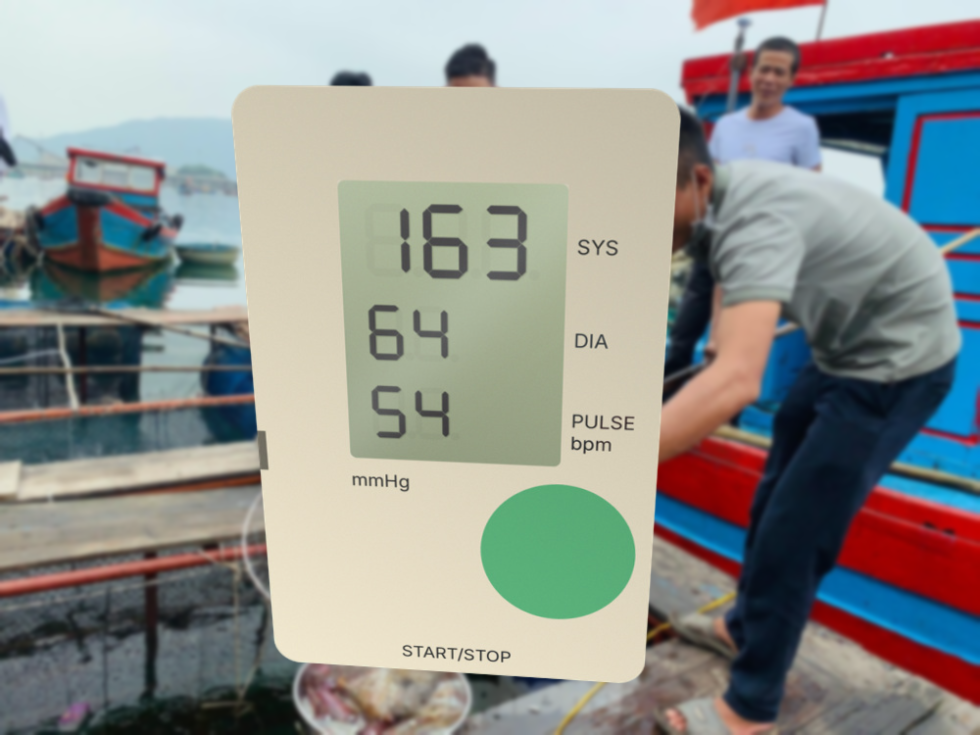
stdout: mmHg 64
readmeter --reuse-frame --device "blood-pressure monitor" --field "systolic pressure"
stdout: mmHg 163
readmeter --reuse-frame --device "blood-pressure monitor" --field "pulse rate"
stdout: bpm 54
